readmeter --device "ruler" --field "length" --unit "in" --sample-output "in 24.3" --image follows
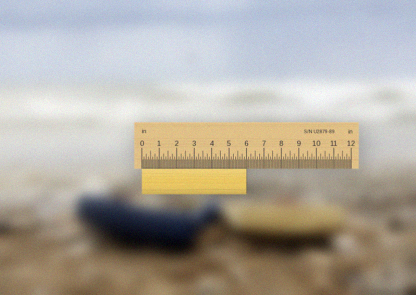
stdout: in 6
